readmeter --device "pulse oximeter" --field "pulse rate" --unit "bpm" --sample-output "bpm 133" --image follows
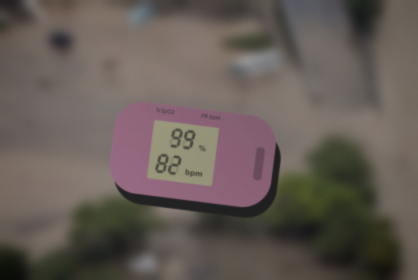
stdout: bpm 82
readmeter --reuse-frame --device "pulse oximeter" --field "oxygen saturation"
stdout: % 99
